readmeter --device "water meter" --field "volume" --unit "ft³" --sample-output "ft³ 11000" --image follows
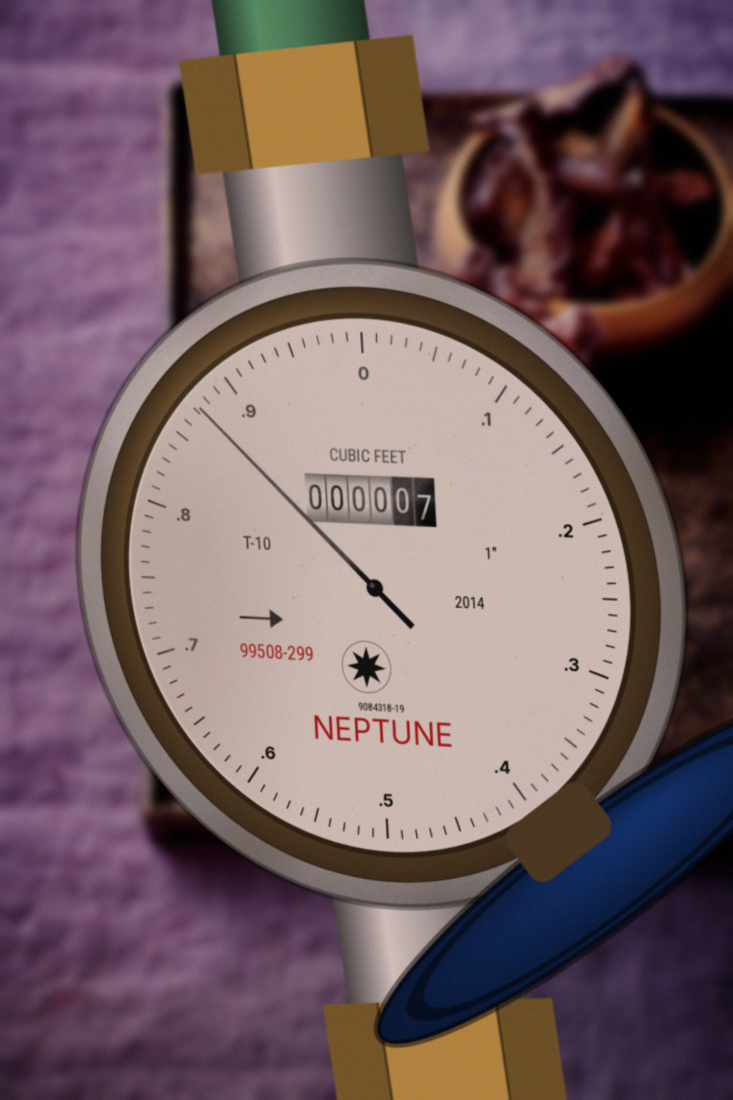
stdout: ft³ 6.87
